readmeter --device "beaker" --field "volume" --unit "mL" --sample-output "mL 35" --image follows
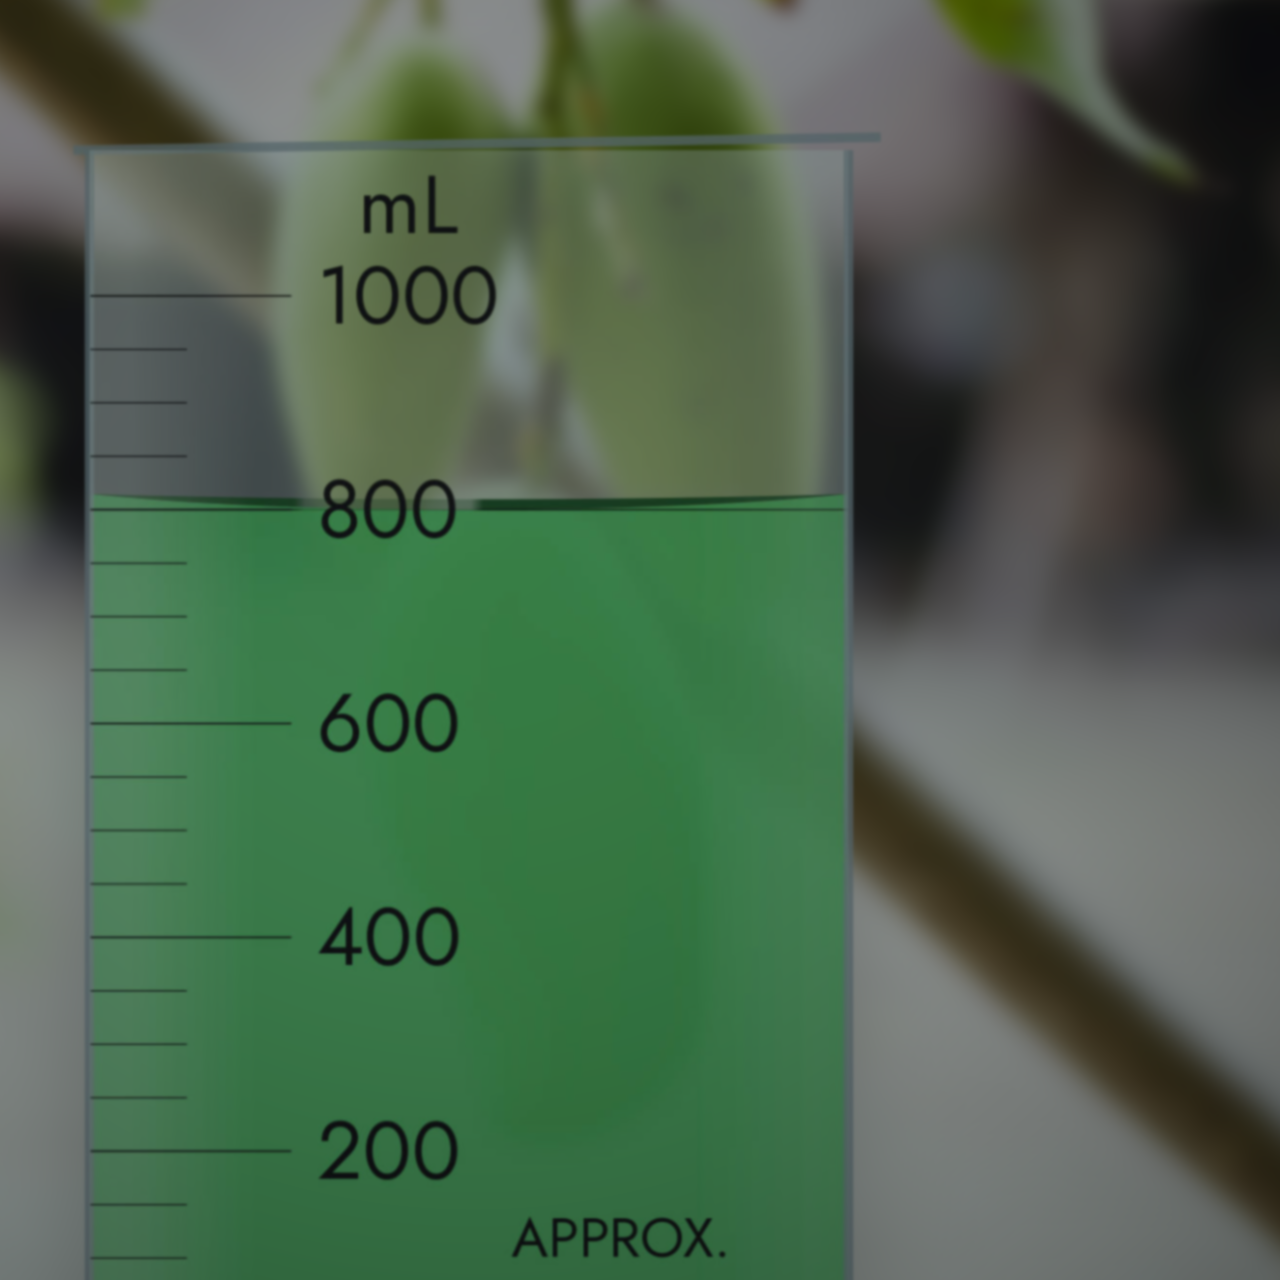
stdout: mL 800
